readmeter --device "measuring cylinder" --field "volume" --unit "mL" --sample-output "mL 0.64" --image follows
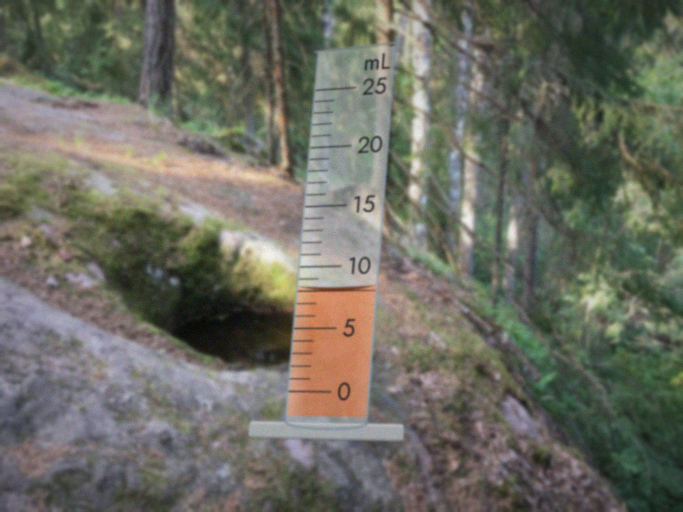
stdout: mL 8
